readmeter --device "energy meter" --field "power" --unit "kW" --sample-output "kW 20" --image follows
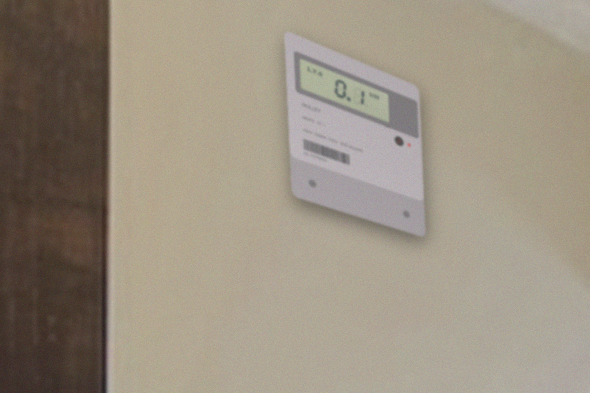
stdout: kW 0.1
